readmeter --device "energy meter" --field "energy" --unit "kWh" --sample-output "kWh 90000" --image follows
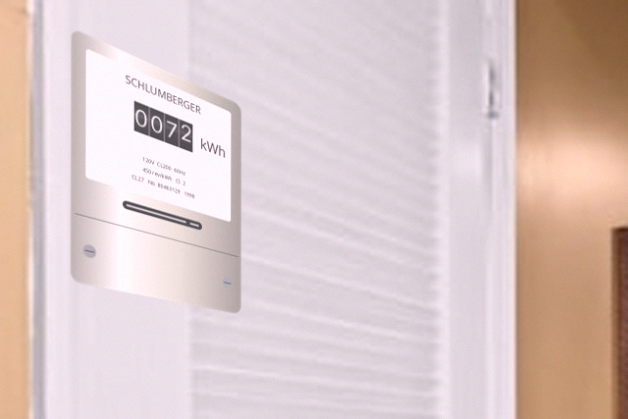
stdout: kWh 72
